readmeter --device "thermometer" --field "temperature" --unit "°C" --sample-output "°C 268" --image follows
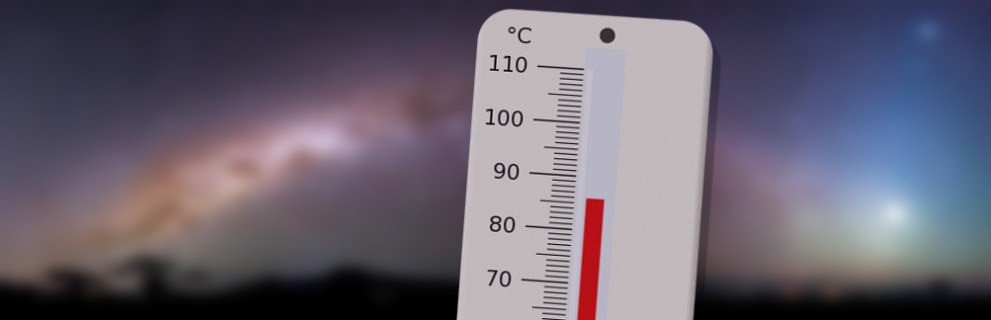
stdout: °C 86
